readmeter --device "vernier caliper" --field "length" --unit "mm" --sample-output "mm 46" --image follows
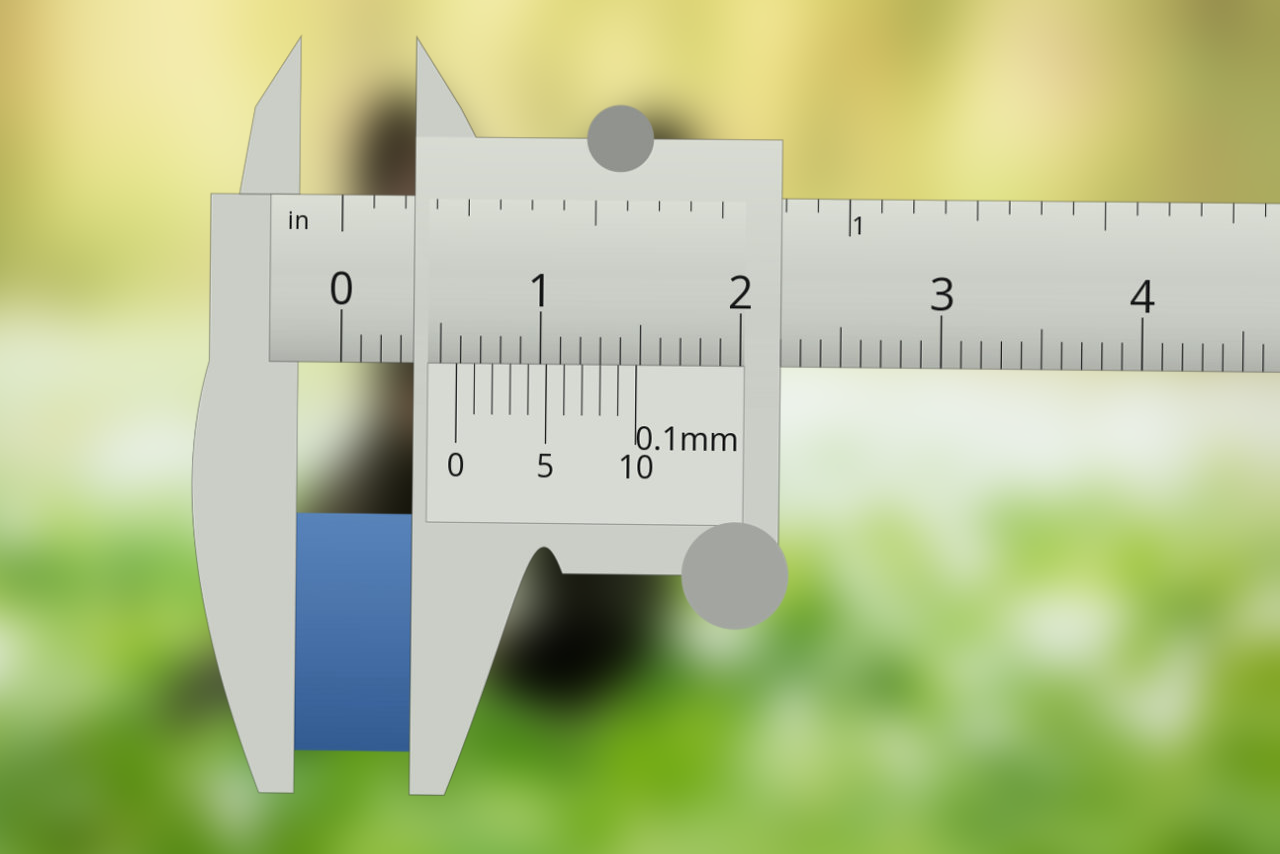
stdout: mm 5.8
